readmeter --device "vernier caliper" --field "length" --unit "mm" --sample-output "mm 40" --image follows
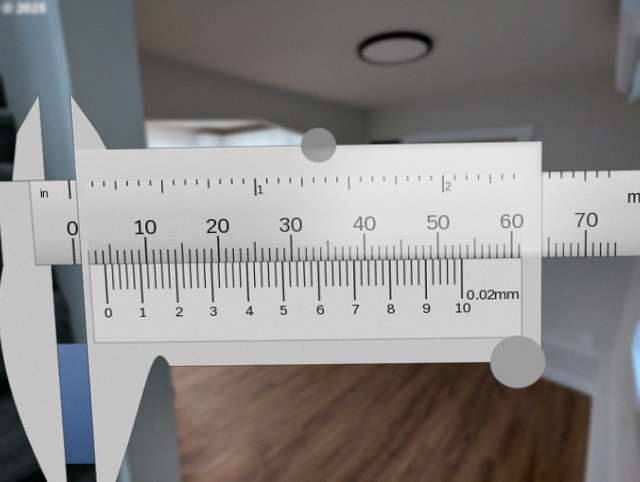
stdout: mm 4.2
